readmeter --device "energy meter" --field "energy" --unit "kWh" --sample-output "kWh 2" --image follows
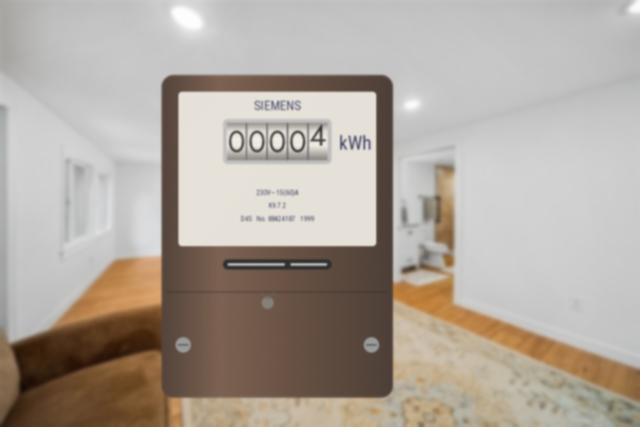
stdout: kWh 4
